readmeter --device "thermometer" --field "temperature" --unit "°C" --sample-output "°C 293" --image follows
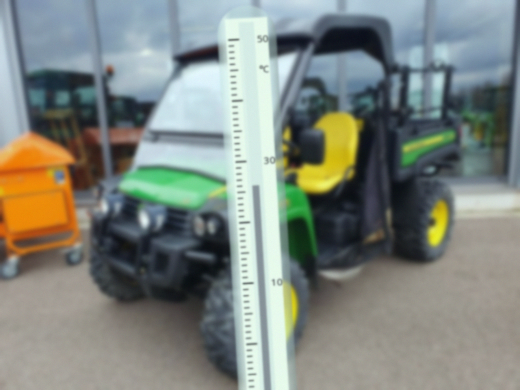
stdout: °C 26
